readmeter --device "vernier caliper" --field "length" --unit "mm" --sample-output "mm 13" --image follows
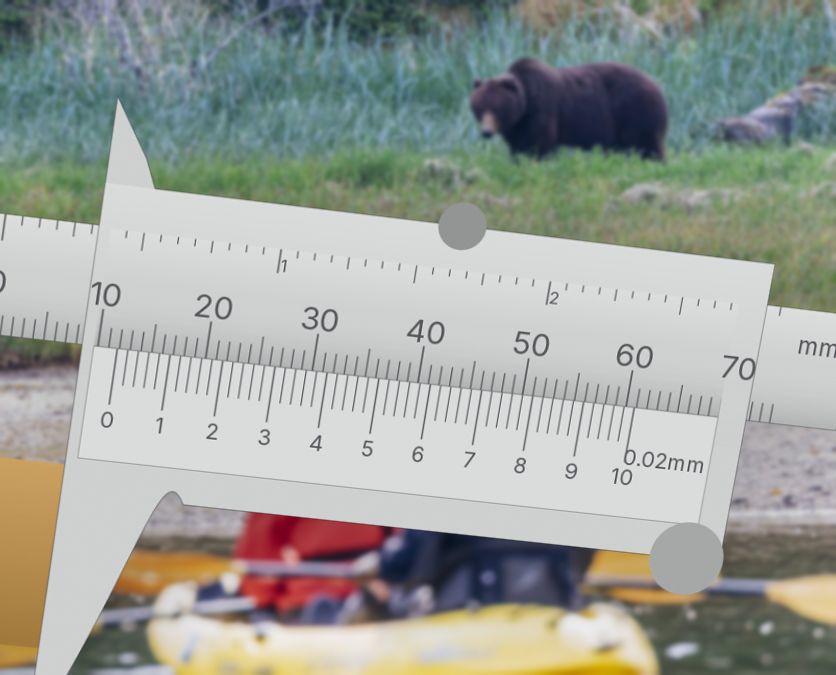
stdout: mm 11.8
